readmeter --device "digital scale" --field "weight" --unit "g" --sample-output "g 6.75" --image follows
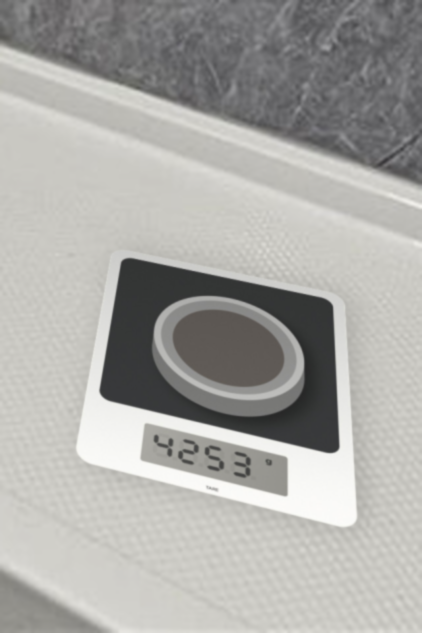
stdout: g 4253
